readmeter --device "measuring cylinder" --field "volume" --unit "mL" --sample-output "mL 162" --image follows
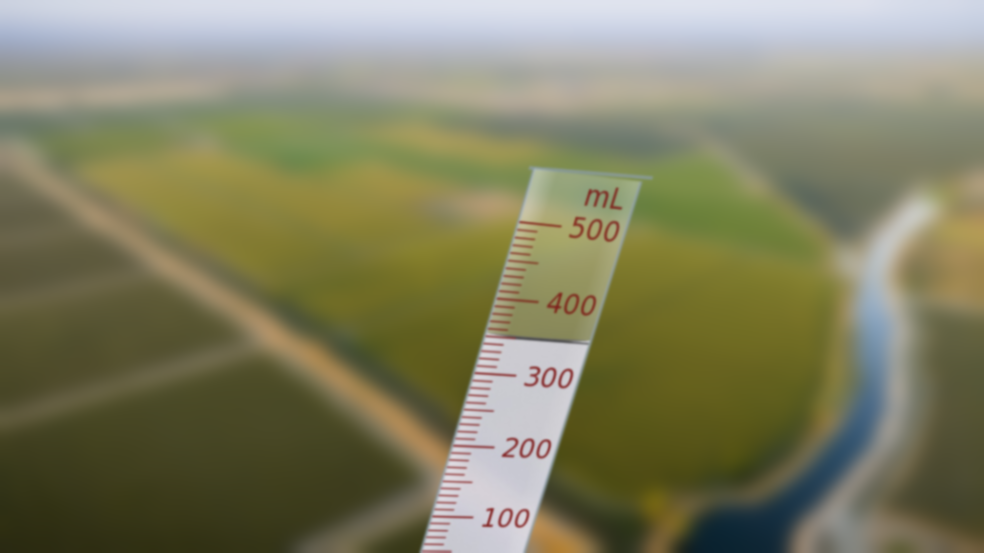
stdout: mL 350
